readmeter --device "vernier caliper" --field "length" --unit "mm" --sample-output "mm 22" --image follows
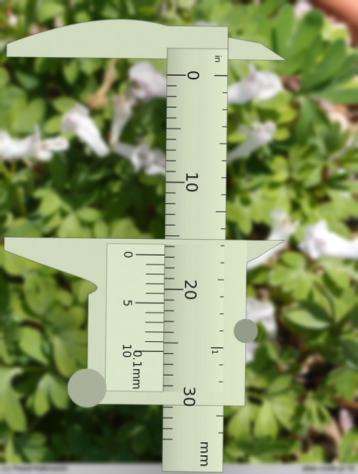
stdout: mm 16.8
